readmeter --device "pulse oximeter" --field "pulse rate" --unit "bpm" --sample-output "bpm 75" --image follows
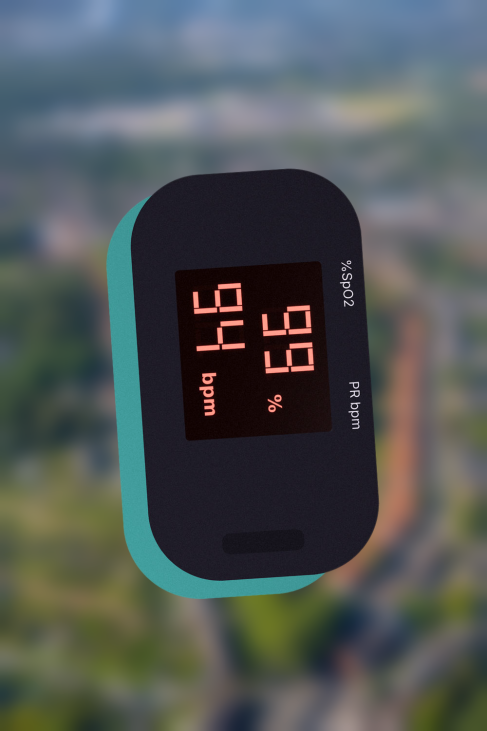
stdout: bpm 94
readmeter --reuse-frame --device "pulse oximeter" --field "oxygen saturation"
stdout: % 99
